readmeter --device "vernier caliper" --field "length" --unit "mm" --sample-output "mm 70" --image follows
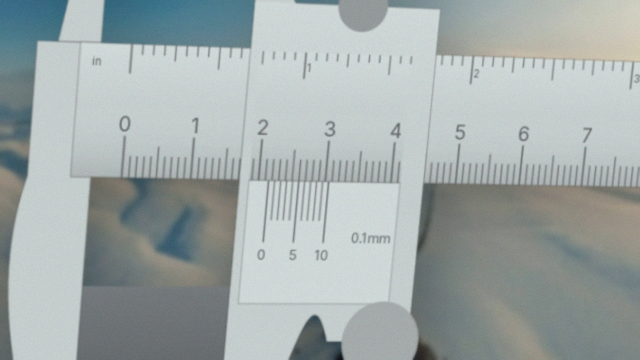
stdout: mm 21.5
